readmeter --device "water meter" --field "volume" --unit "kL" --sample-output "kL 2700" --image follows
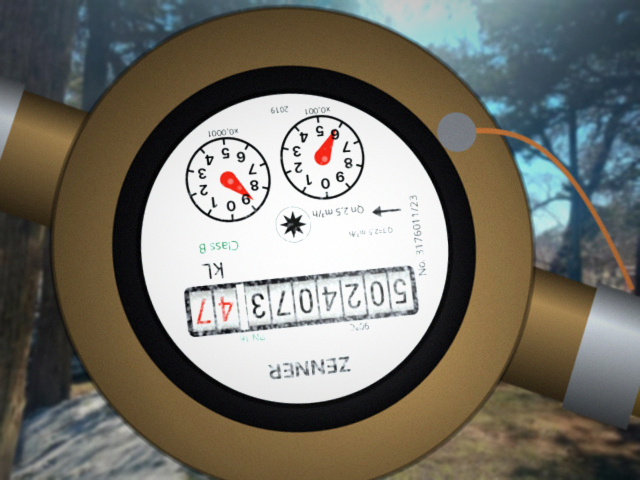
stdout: kL 5024073.4758
